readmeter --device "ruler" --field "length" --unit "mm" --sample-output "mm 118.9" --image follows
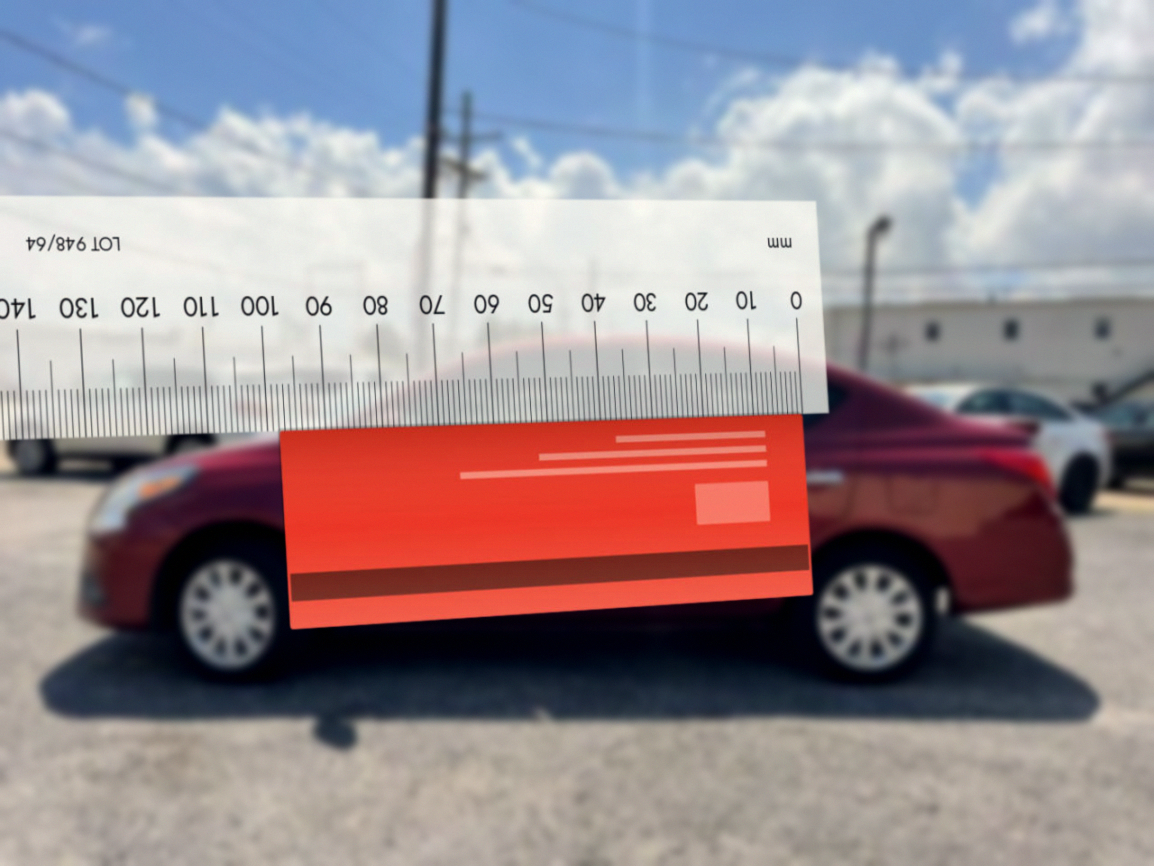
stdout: mm 98
